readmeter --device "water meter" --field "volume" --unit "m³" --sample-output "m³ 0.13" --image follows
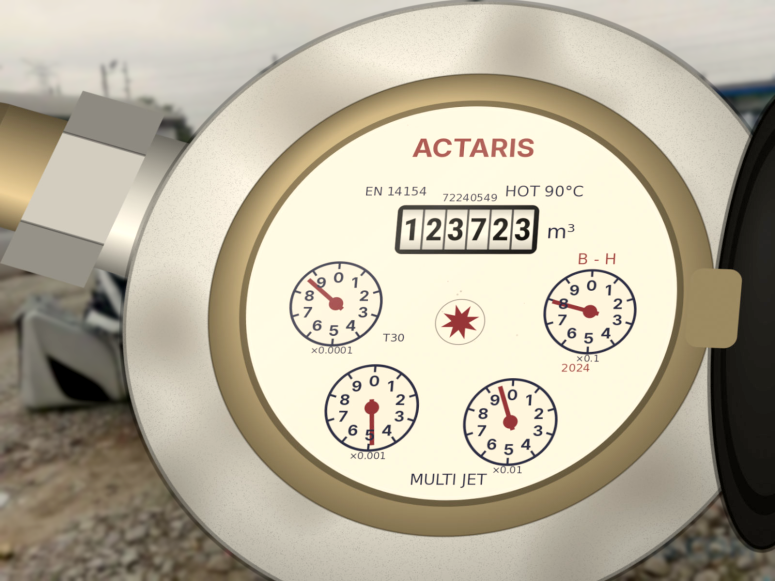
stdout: m³ 123723.7948
